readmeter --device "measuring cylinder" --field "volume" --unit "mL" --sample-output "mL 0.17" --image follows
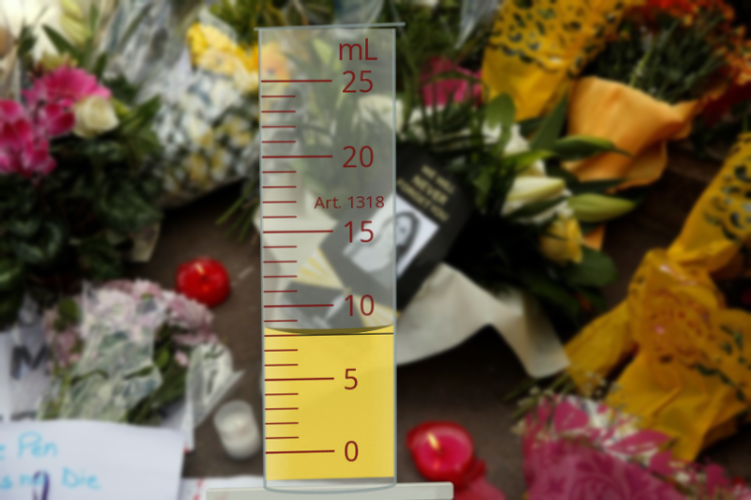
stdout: mL 8
